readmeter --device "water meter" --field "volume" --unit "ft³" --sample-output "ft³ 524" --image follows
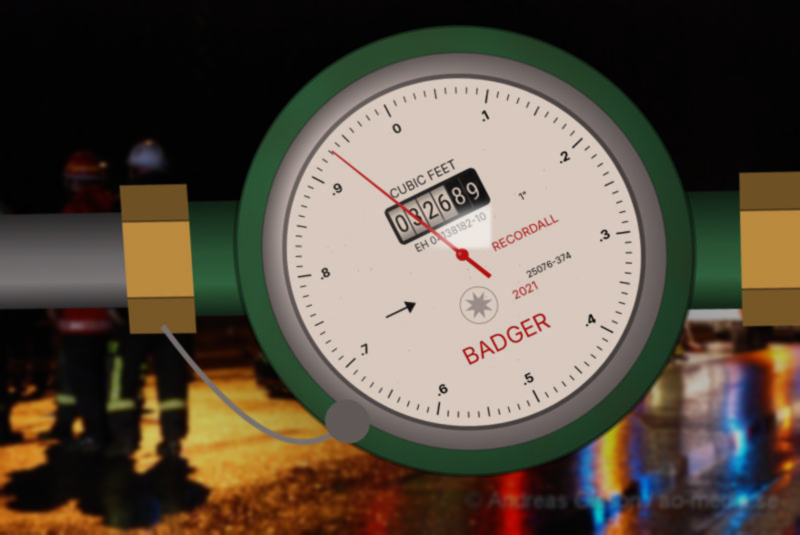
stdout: ft³ 32688.93
